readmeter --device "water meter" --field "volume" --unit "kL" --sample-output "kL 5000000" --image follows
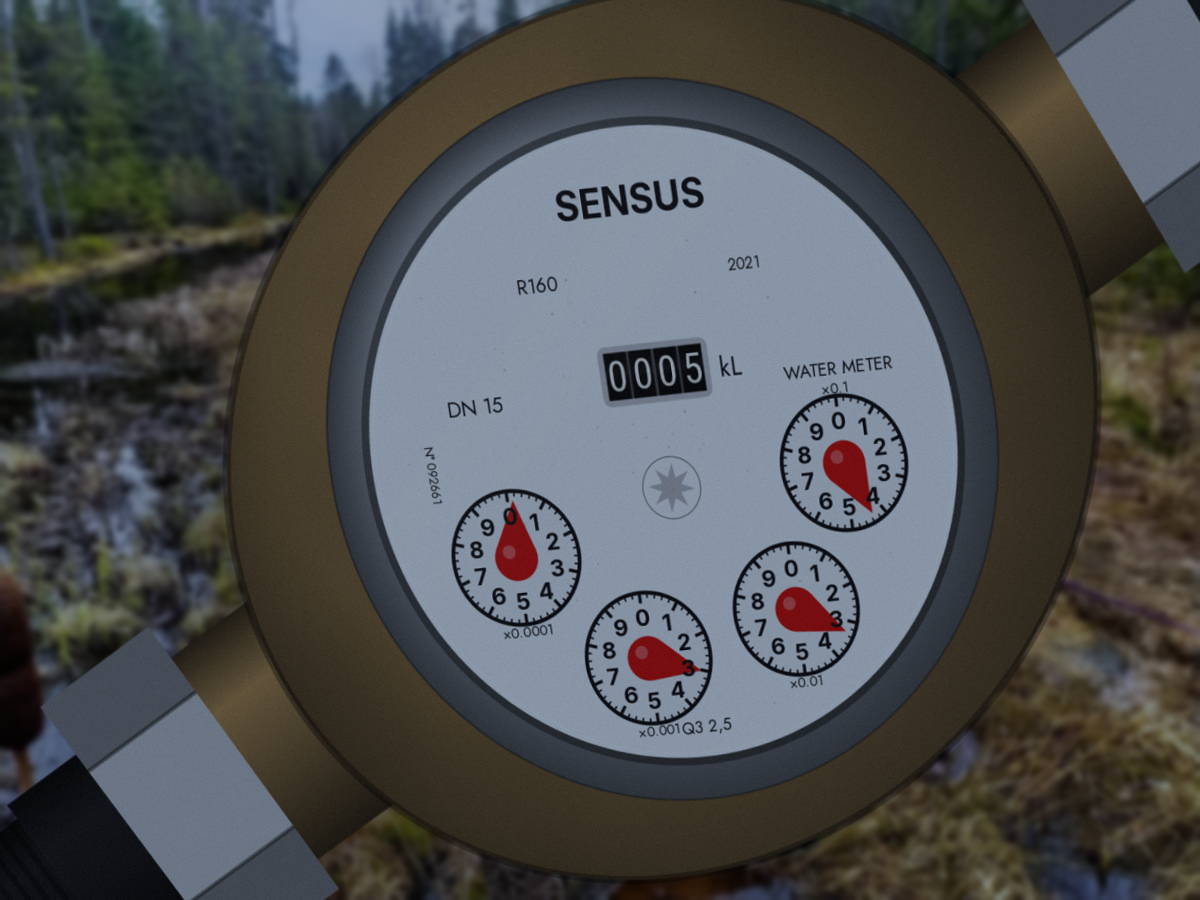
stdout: kL 5.4330
